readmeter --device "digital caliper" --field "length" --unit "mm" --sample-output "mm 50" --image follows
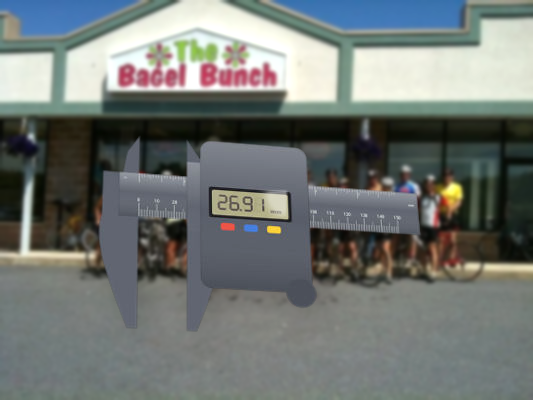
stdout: mm 26.91
